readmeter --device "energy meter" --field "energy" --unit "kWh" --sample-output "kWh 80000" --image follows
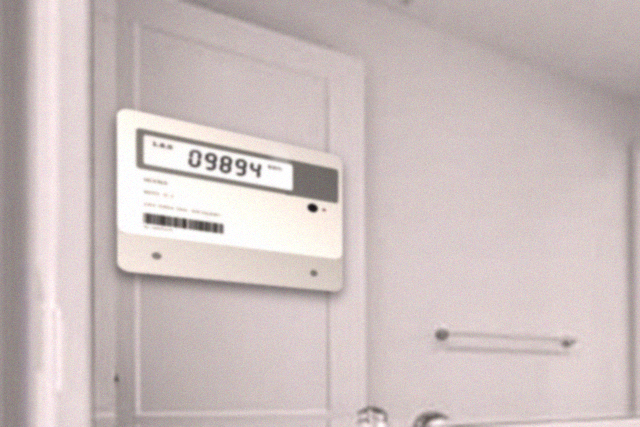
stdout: kWh 9894
